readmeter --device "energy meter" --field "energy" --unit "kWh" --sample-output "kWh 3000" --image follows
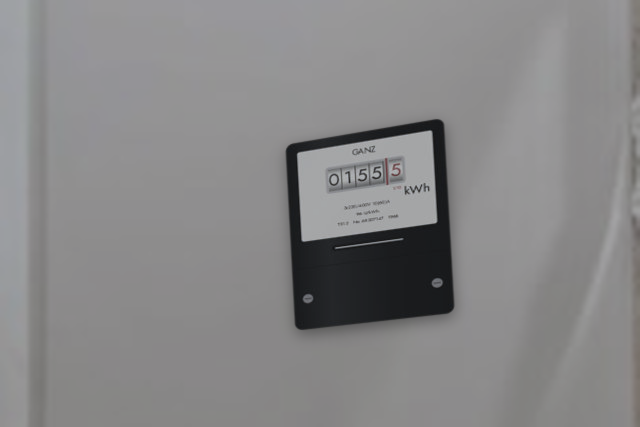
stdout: kWh 155.5
